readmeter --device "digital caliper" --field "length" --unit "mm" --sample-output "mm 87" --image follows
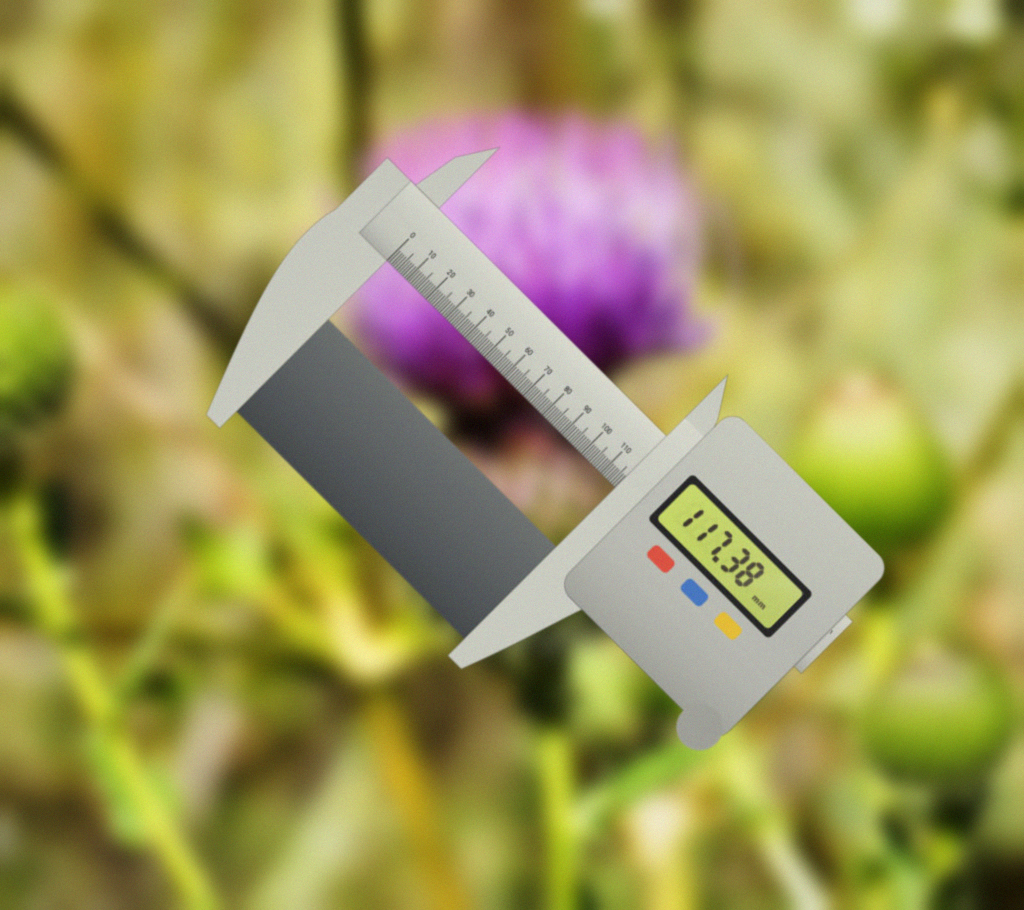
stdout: mm 117.38
